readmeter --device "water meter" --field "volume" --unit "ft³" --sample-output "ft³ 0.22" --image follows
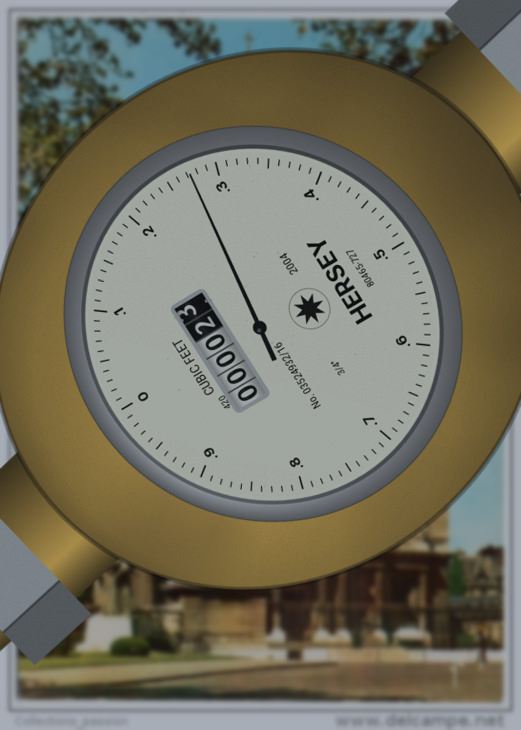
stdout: ft³ 23.27
